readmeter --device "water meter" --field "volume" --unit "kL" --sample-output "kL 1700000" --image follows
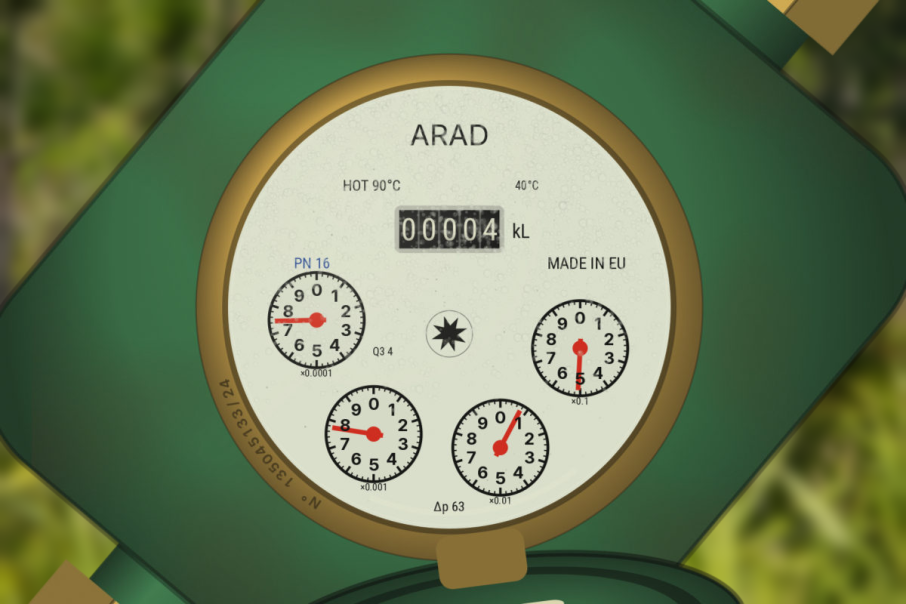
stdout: kL 4.5077
